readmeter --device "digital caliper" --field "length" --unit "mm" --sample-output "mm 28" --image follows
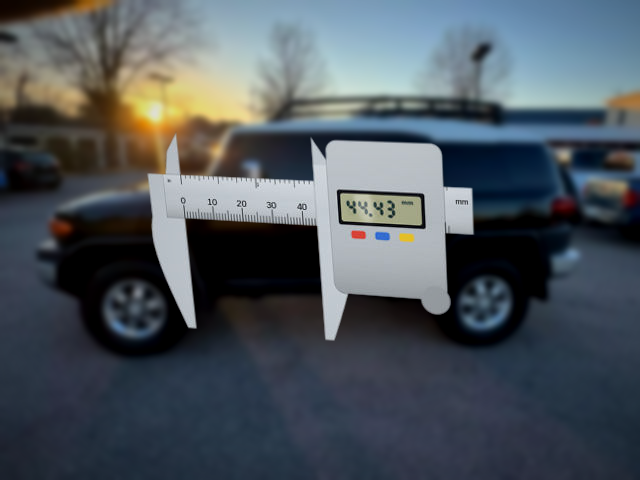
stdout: mm 44.43
